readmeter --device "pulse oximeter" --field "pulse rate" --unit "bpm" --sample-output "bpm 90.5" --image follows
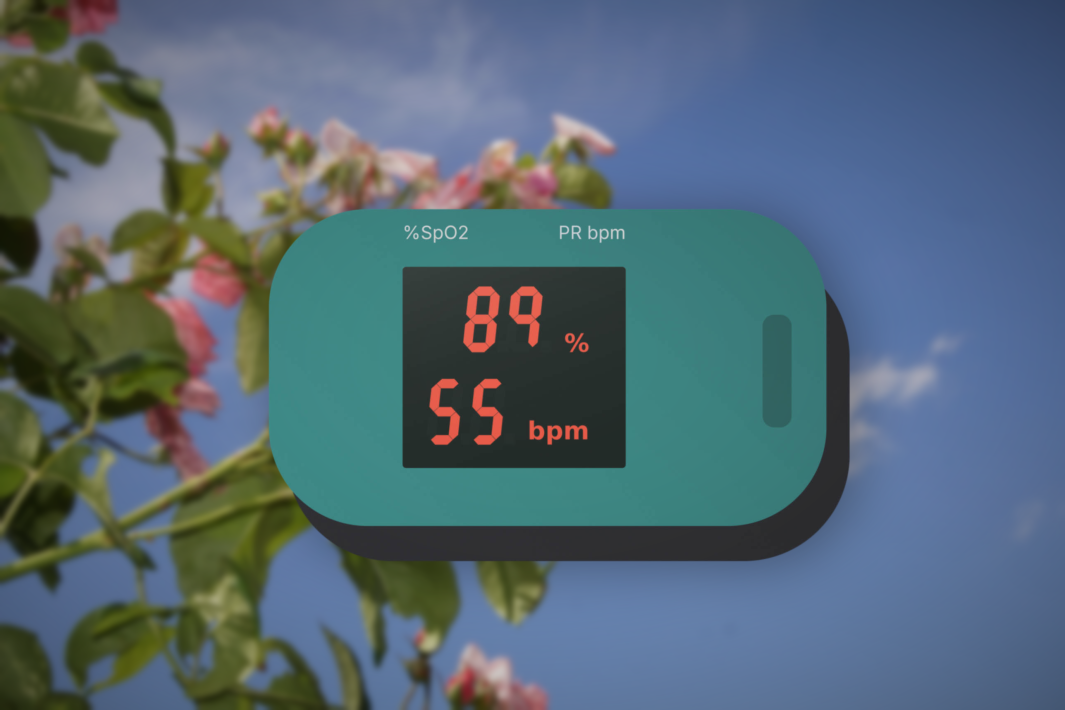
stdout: bpm 55
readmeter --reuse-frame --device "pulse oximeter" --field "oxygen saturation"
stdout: % 89
